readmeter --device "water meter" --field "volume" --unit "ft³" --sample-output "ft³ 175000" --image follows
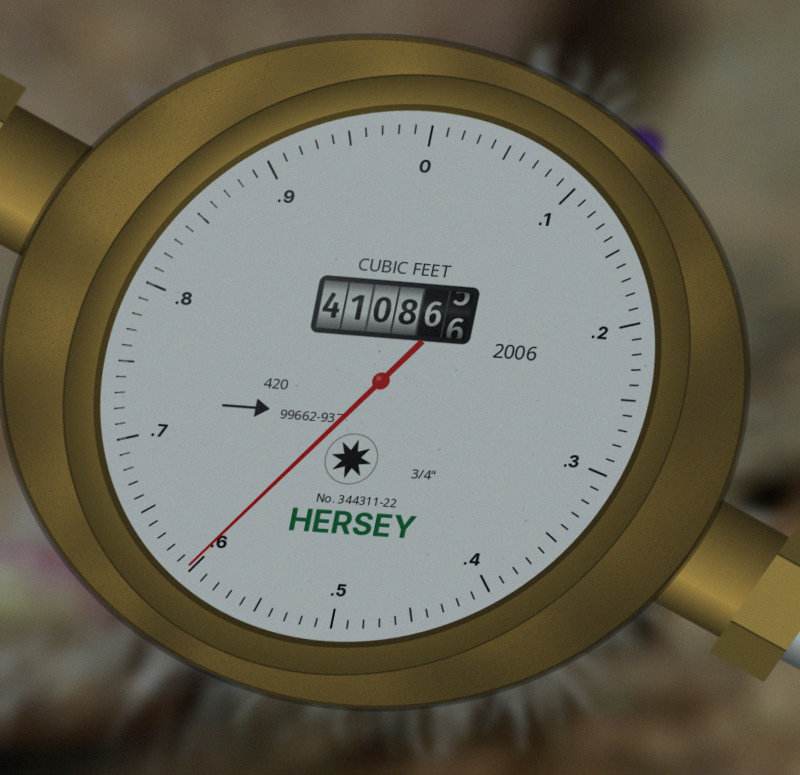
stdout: ft³ 410865.60
